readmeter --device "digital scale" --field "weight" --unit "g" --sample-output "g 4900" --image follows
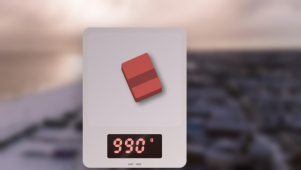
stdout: g 990
